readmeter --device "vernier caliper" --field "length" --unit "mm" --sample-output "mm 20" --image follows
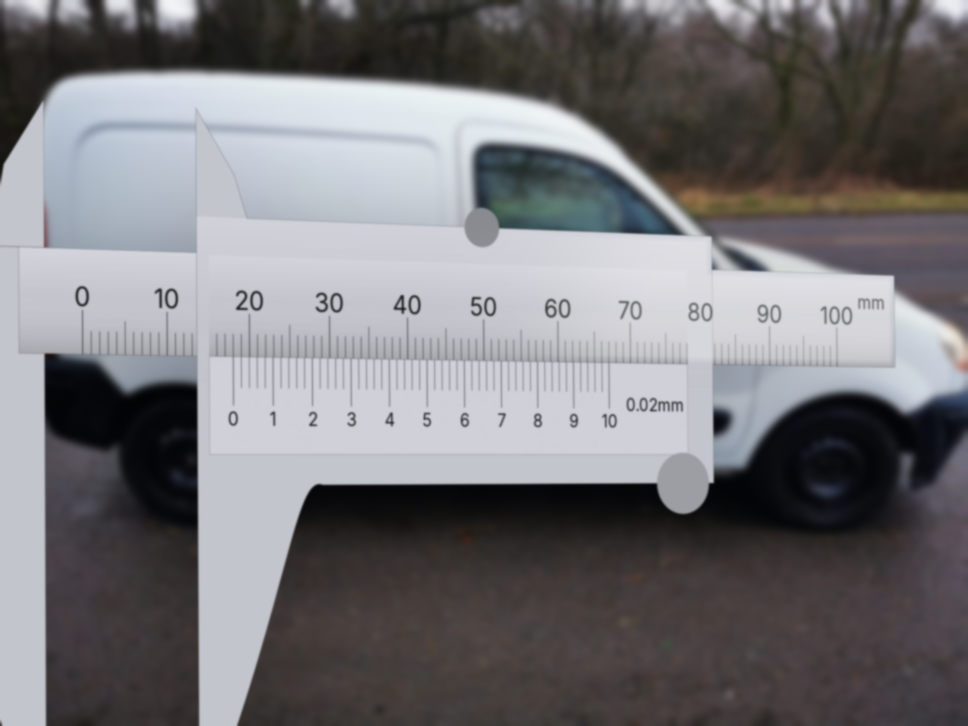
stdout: mm 18.0
